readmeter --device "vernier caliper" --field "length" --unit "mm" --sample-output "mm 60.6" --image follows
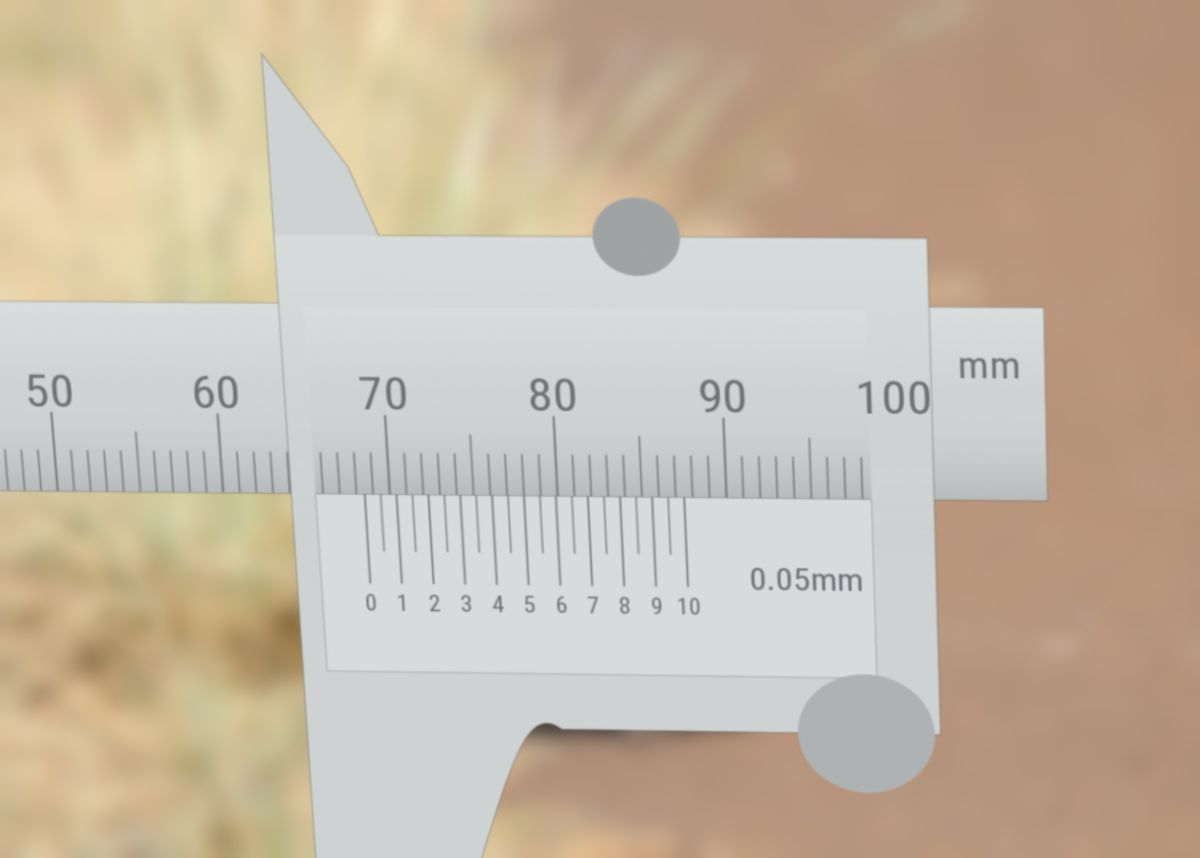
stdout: mm 68.5
